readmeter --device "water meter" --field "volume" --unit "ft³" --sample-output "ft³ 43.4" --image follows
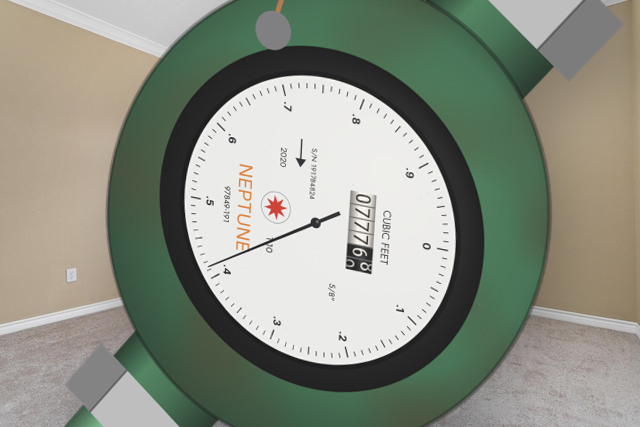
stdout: ft³ 77768.41
